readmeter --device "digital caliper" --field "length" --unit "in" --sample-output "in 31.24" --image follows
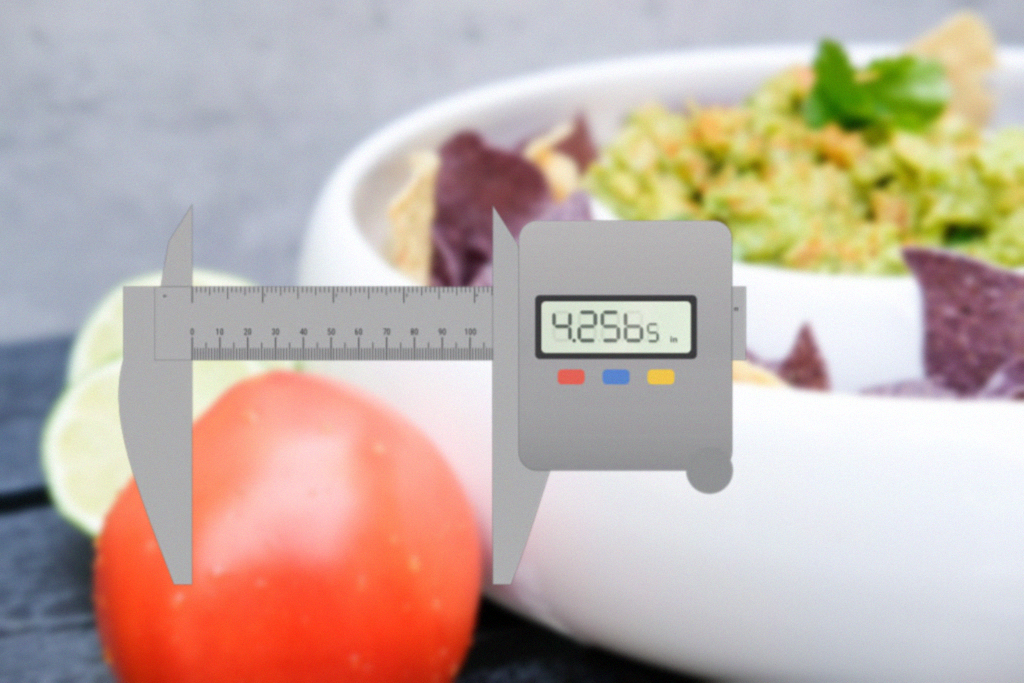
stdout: in 4.2565
